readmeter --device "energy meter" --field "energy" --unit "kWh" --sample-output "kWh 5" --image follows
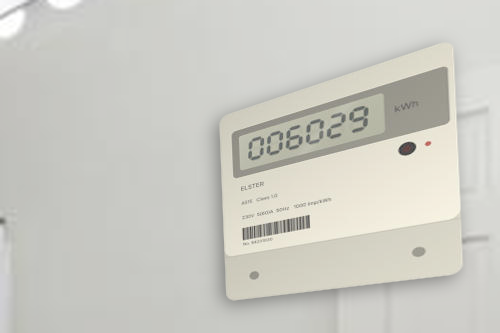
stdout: kWh 6029
